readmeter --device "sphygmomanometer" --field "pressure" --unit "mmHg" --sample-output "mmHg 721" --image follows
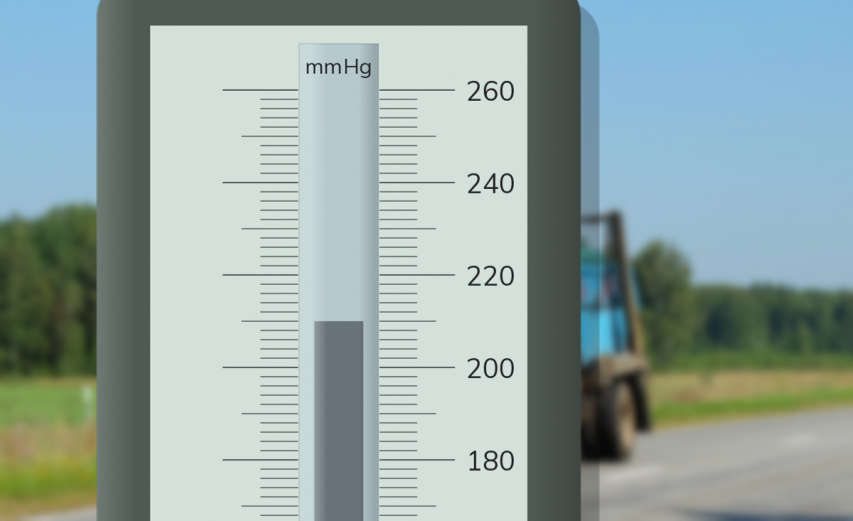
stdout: mmHg 210
